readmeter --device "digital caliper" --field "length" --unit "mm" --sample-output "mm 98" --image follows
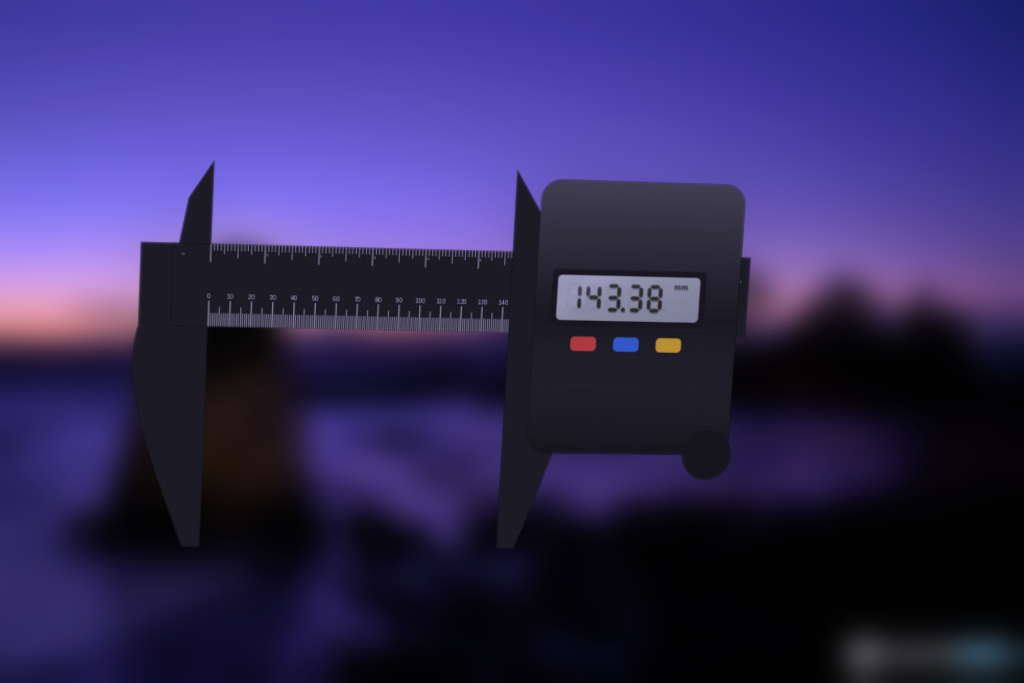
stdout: mm 143.38
